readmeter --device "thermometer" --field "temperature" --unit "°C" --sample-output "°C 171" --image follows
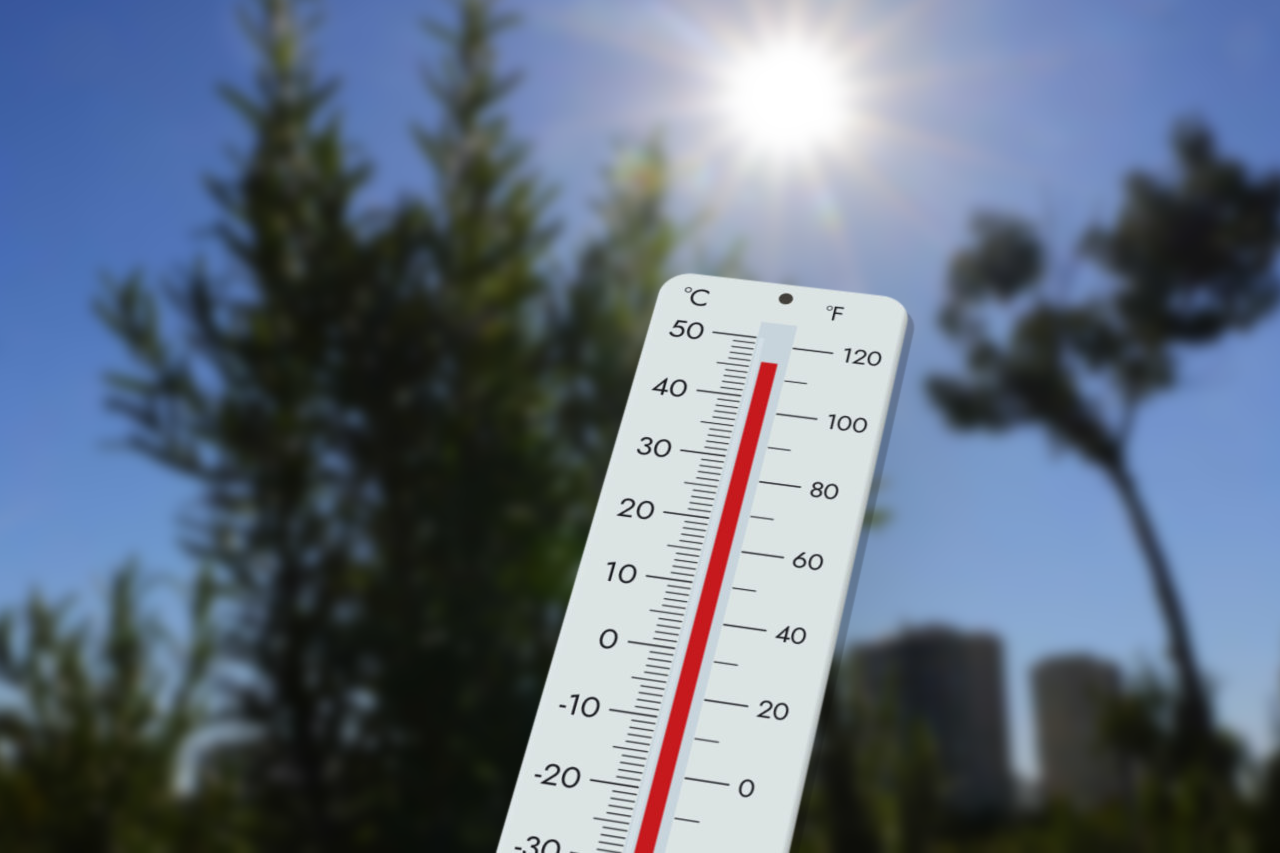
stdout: °C 46
